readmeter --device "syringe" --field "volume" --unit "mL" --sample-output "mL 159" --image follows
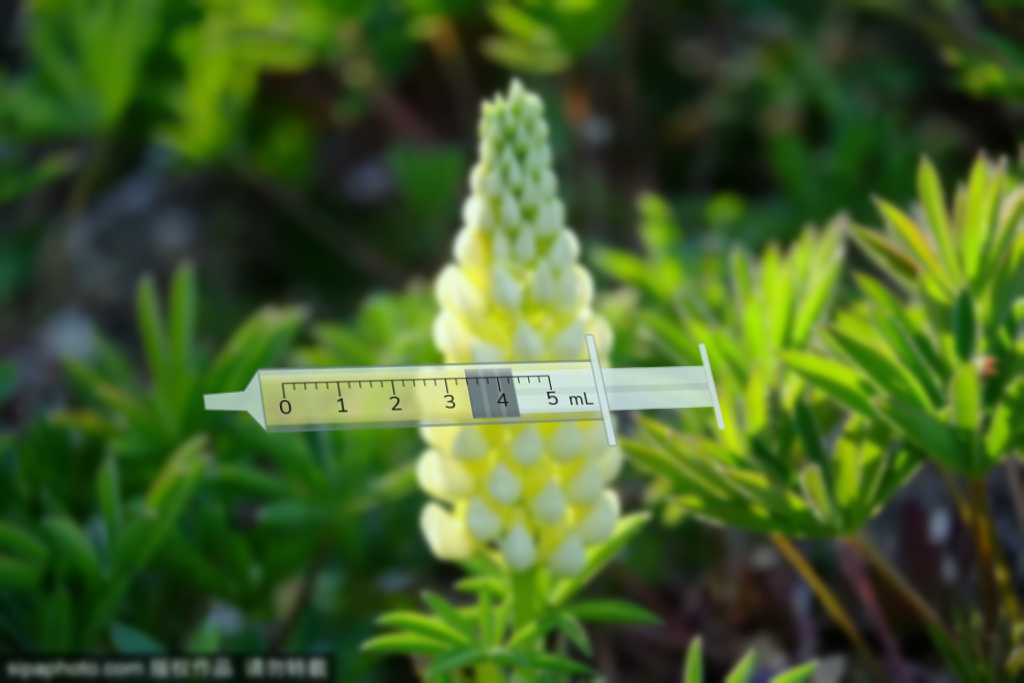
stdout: mL 3.4
